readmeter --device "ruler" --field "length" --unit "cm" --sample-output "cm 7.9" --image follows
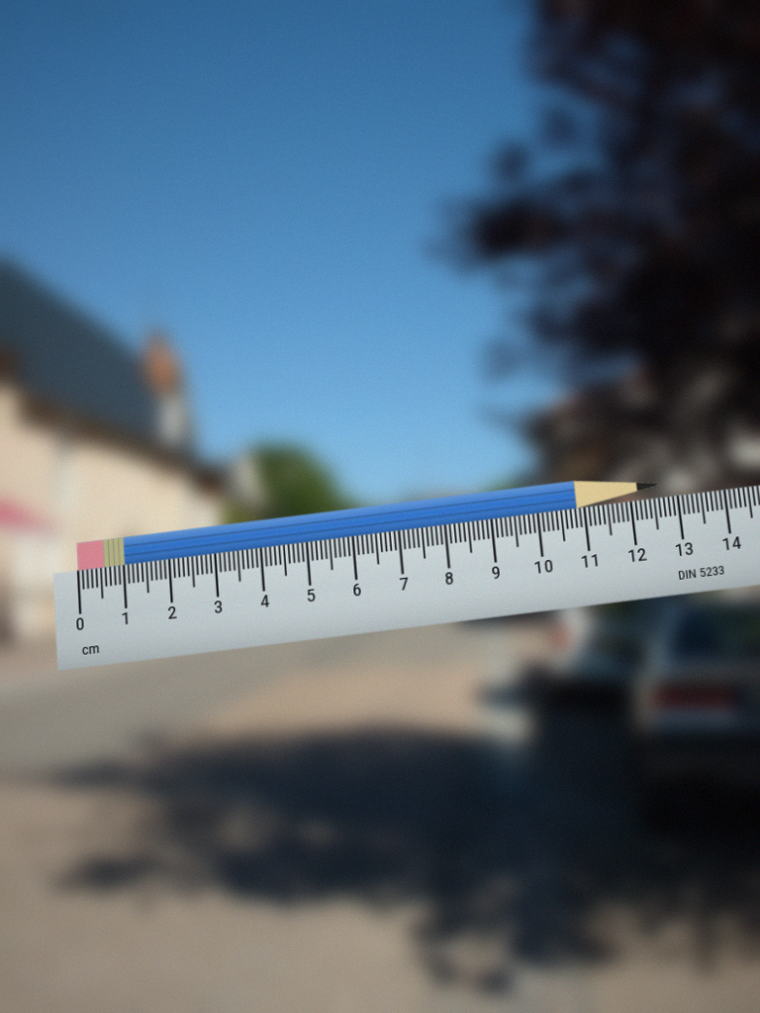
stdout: cm 12.6
